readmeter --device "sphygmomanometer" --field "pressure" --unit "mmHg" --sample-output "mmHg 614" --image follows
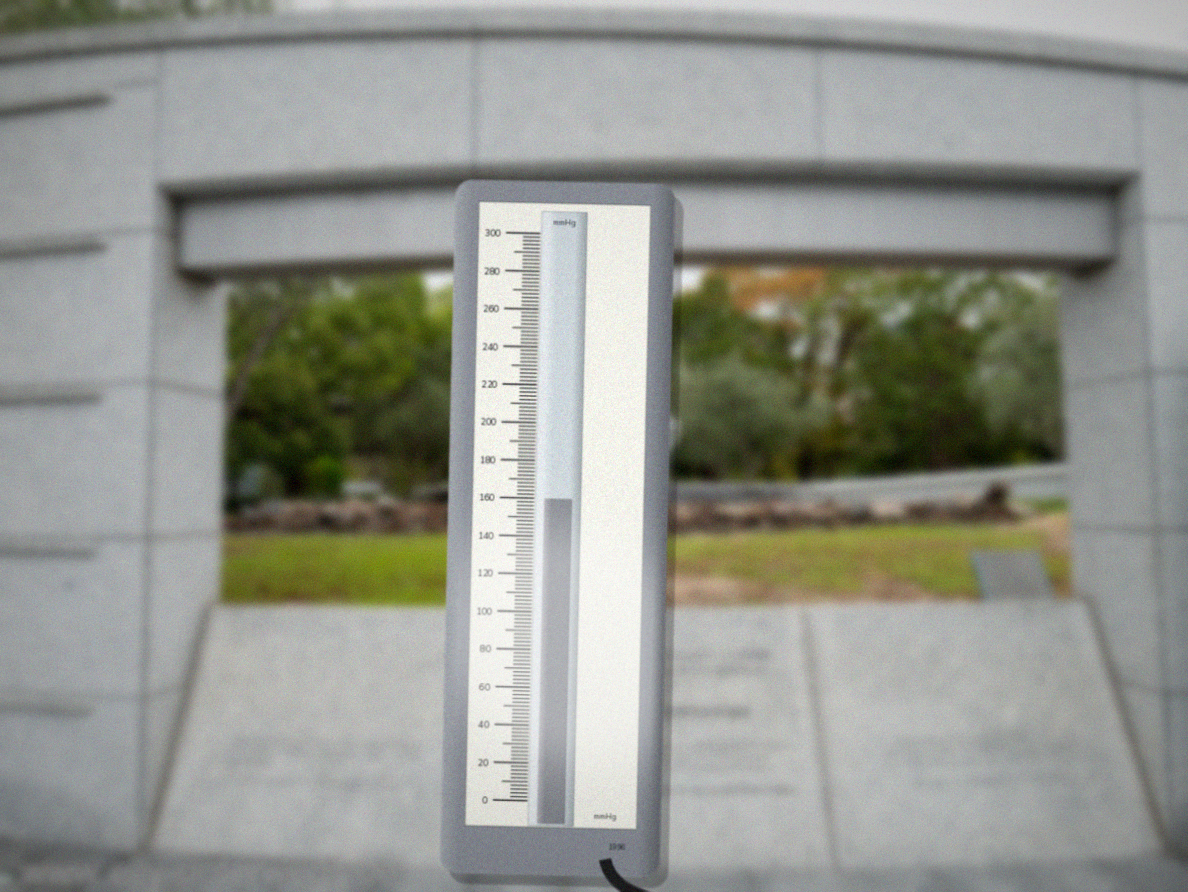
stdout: mmHg 160
